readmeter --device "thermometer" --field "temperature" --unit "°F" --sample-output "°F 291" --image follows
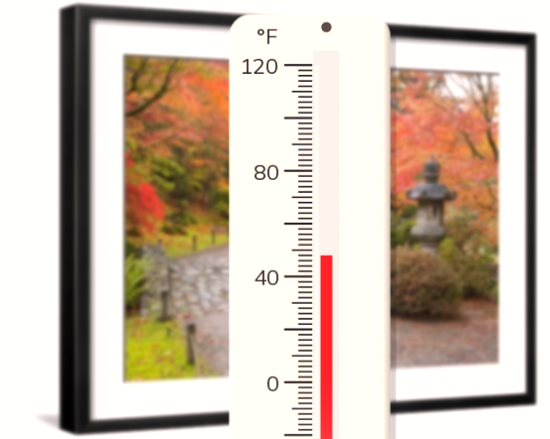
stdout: °F 48
